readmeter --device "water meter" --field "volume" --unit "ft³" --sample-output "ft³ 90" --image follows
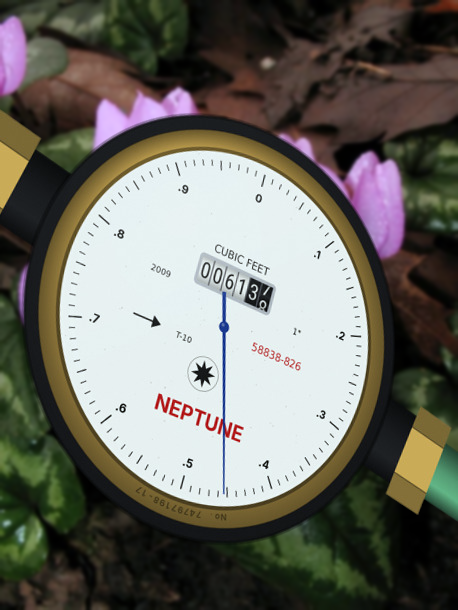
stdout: ft³ 6137.45
